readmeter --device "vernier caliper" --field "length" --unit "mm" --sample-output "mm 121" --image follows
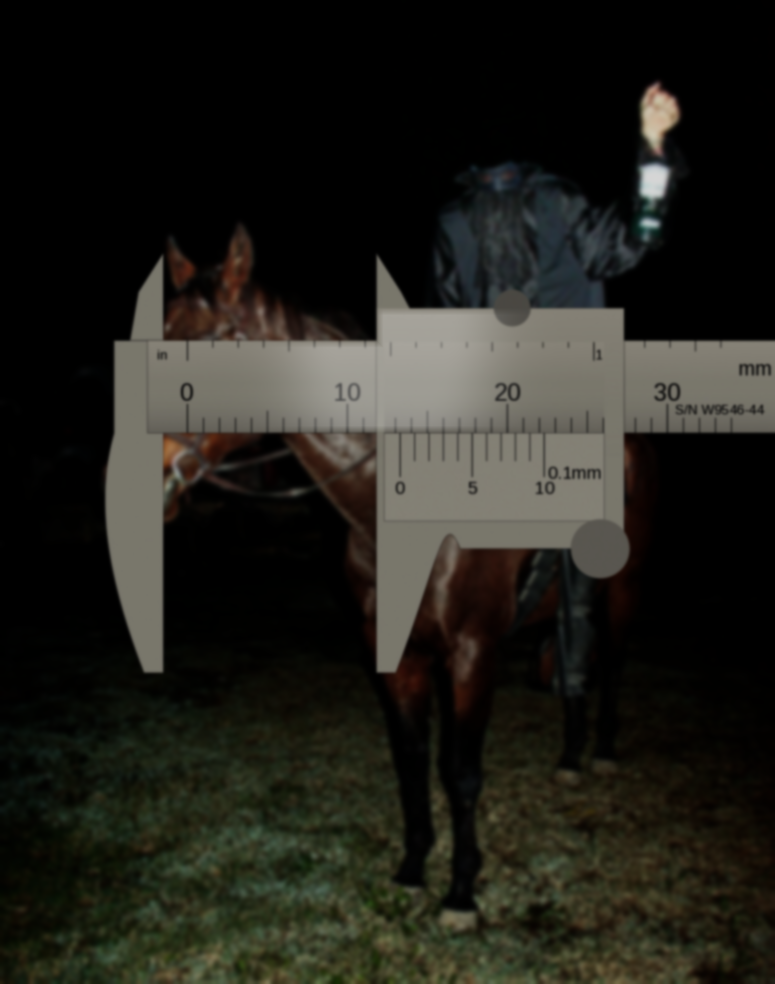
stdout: mm 13.3
